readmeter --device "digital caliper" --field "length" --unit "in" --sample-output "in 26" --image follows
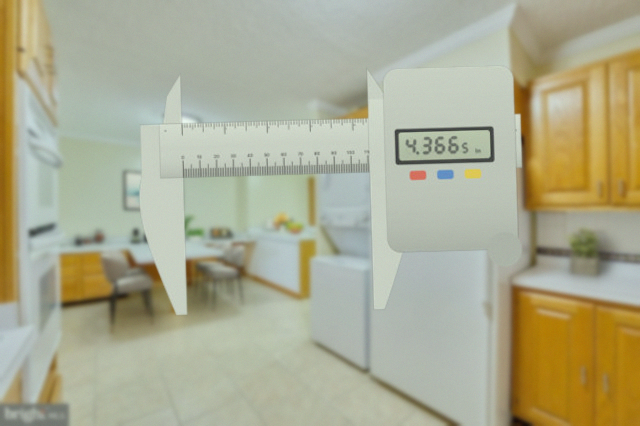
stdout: in 4.3665
